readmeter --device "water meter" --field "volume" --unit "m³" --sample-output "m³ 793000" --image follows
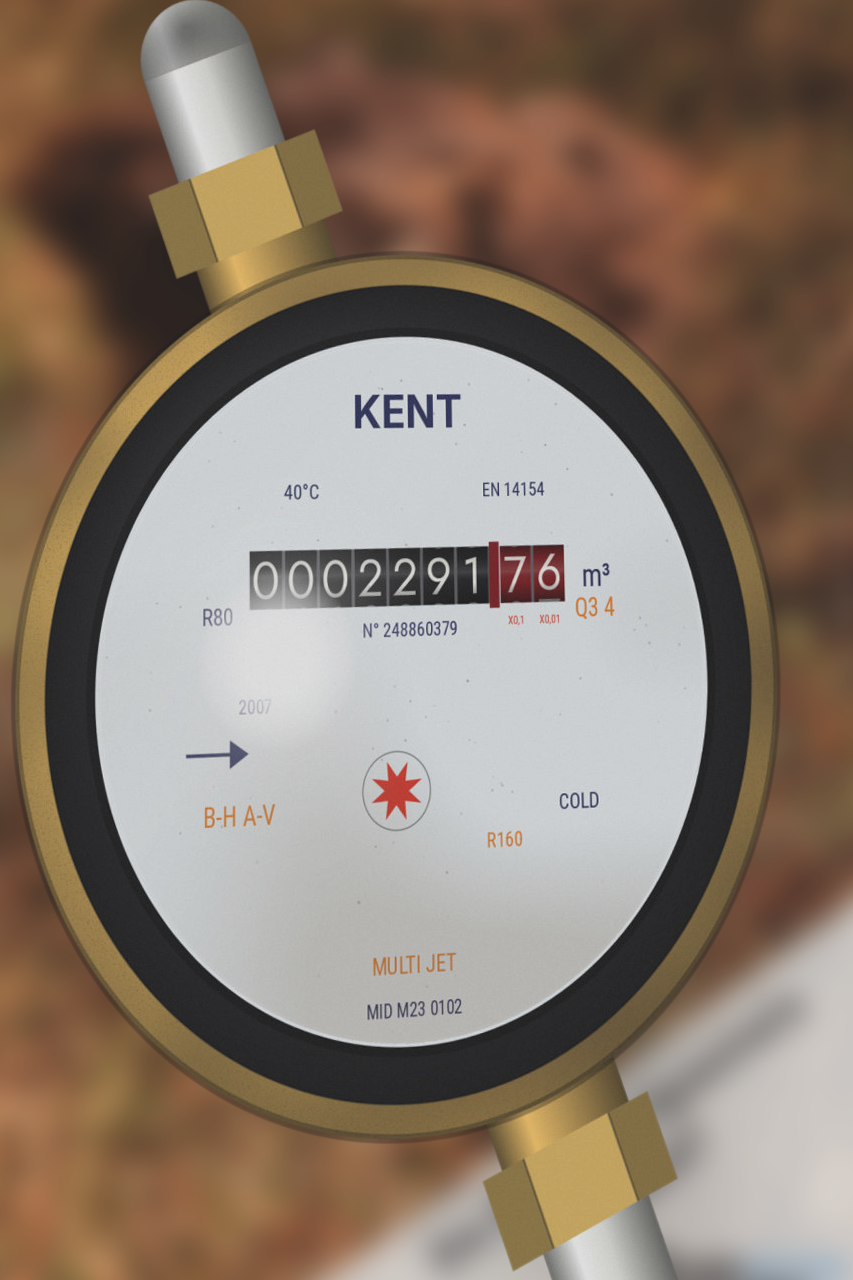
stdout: m³ 2291.76
